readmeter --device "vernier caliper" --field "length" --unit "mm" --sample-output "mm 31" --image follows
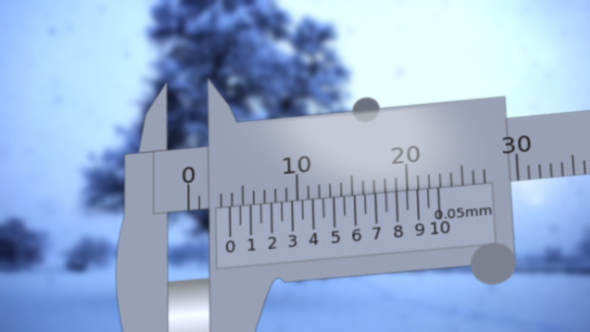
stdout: mm 3.8
